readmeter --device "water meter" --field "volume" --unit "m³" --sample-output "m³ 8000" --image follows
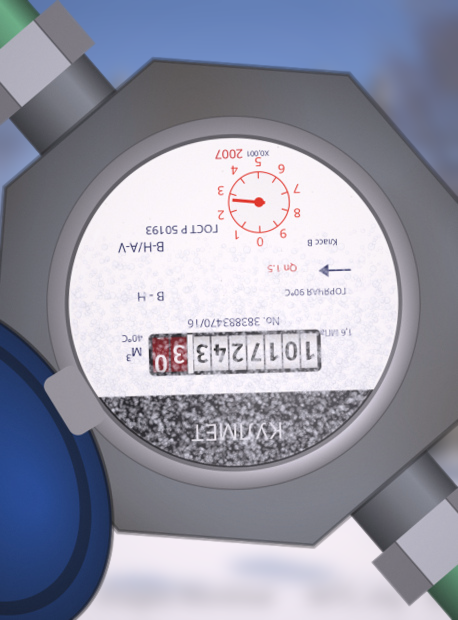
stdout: m³ 1017243.302
